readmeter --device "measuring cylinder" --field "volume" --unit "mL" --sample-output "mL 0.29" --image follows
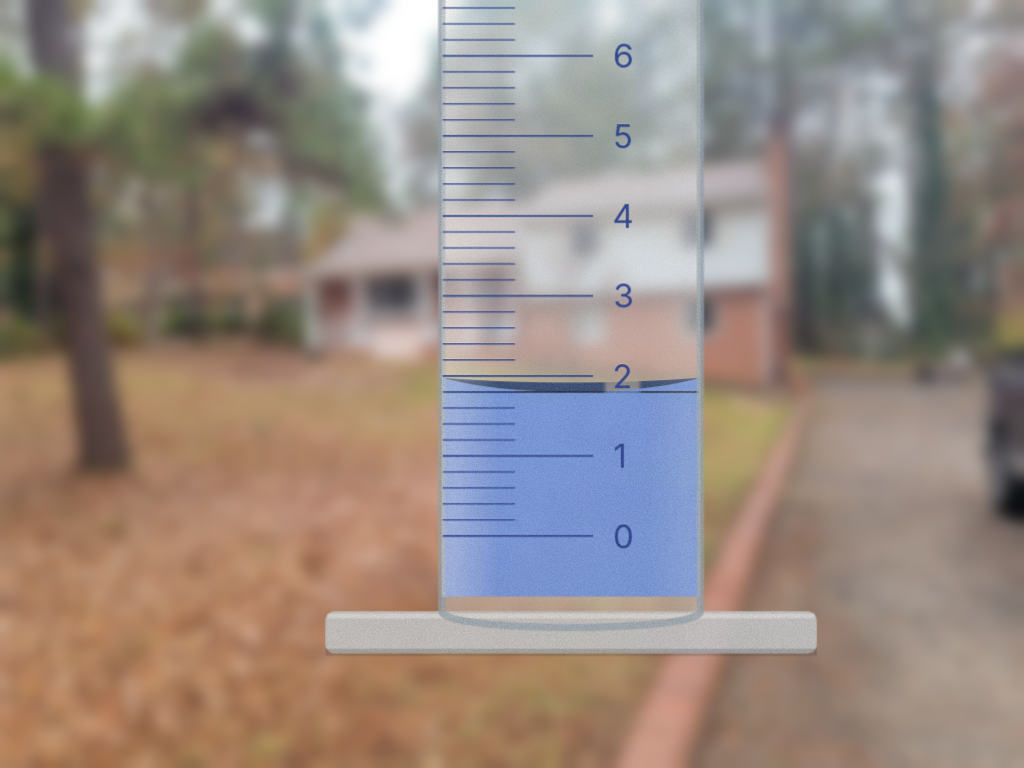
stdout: mL 1.8
